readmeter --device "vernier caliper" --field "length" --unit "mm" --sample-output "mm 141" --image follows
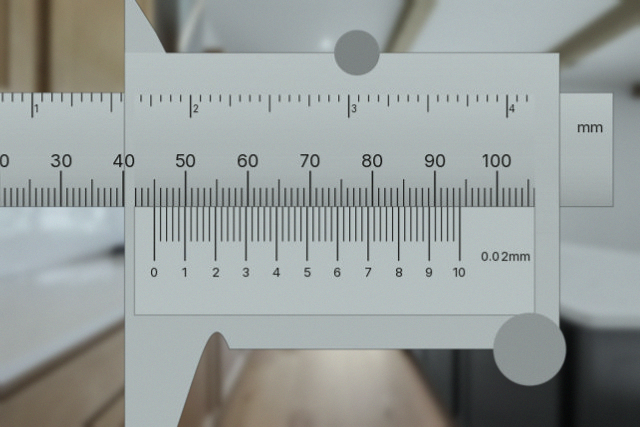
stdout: mm 45.0
